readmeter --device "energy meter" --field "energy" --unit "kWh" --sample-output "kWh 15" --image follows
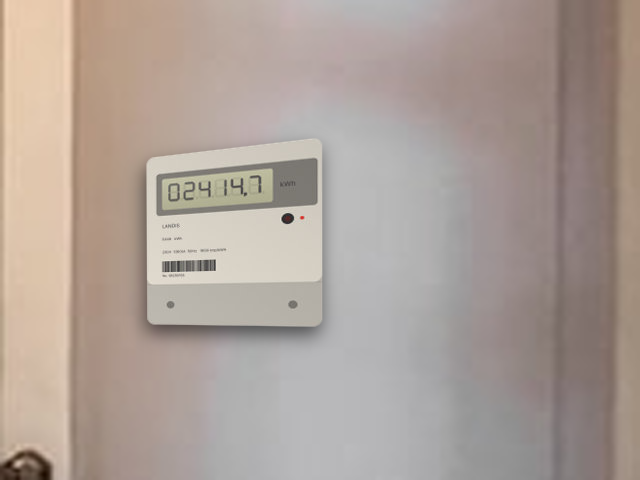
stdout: kWh 2414.7
